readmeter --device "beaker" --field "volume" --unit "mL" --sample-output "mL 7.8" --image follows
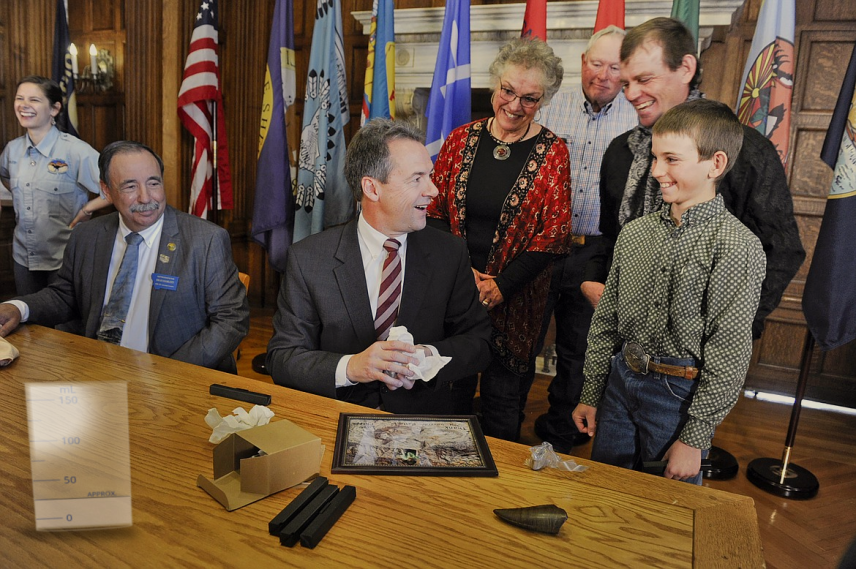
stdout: mL 25
